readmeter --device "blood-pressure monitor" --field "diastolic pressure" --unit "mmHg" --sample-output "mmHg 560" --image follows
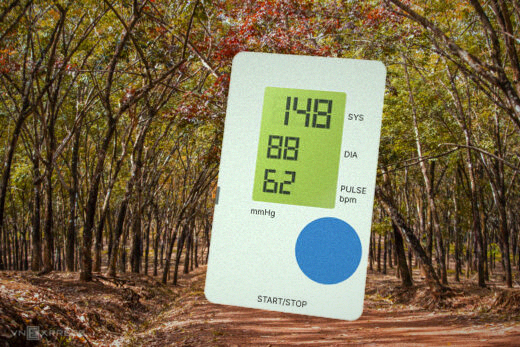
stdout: mmHg 88
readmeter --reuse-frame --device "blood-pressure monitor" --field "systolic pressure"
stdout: mmHg 148
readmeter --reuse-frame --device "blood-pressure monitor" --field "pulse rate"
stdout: bpm 62
